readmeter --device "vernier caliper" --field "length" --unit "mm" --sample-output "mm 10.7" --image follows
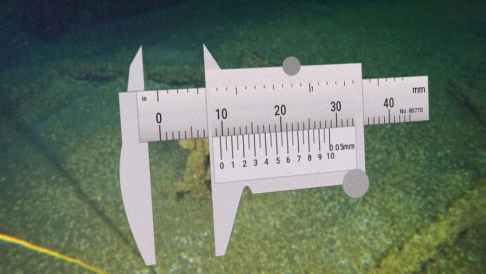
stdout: mm 9.6
